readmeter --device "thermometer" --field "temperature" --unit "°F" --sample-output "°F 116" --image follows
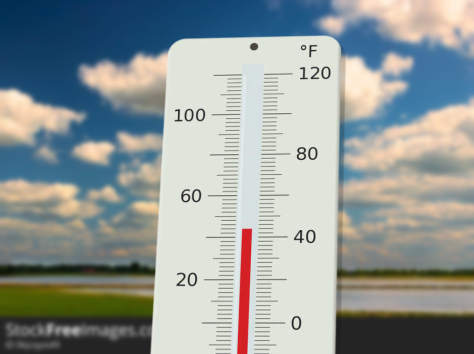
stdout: °F 44
